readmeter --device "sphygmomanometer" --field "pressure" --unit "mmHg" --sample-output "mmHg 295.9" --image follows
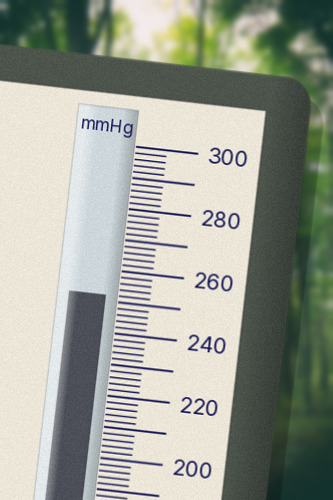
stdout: mmHg 252
